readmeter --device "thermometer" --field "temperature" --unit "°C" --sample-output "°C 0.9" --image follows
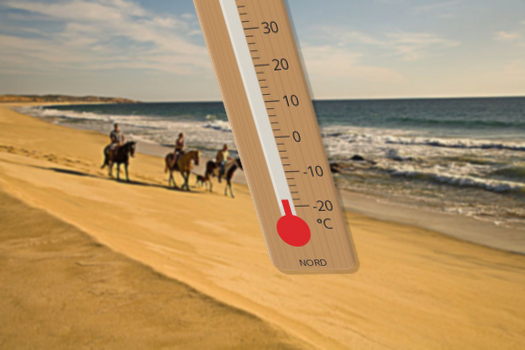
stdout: °C -18
